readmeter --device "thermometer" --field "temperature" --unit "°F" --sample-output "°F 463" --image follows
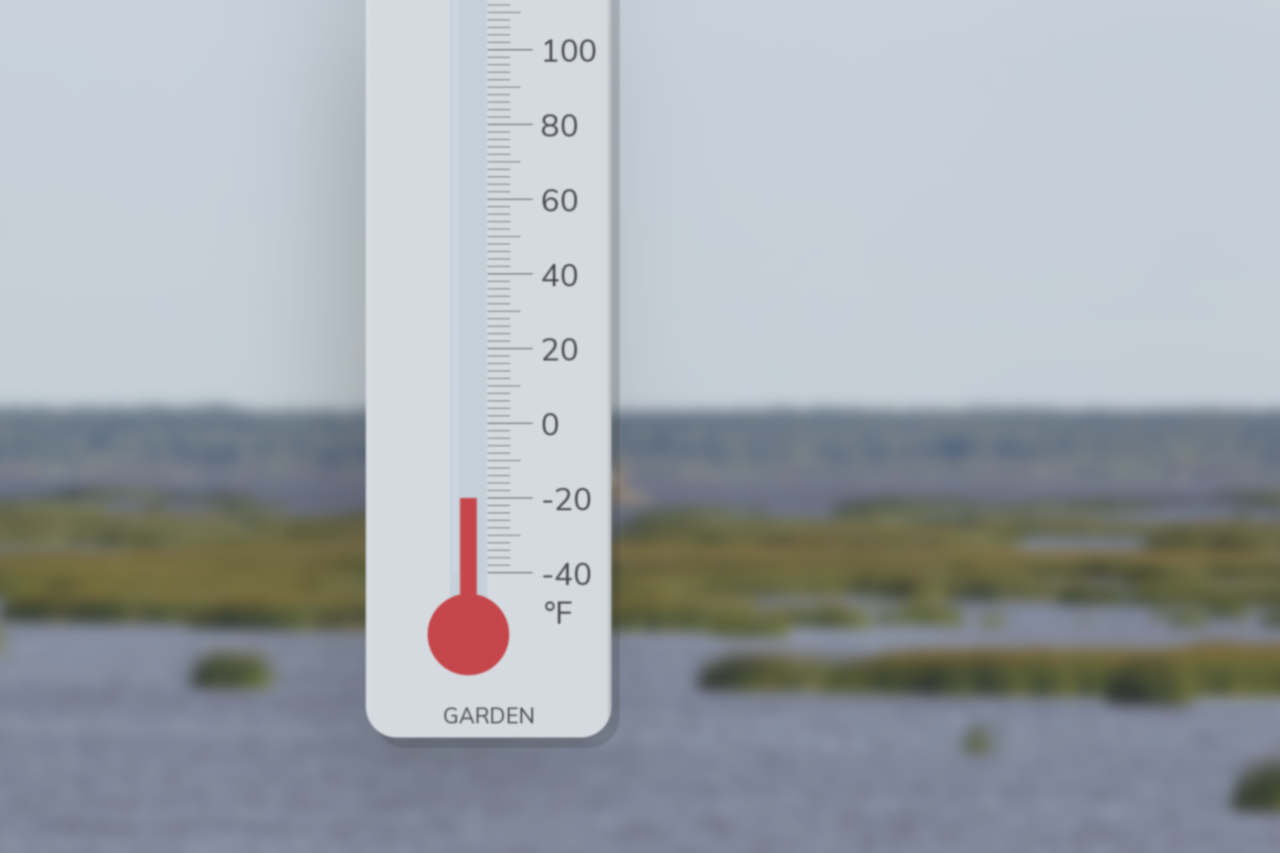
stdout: °F -20
